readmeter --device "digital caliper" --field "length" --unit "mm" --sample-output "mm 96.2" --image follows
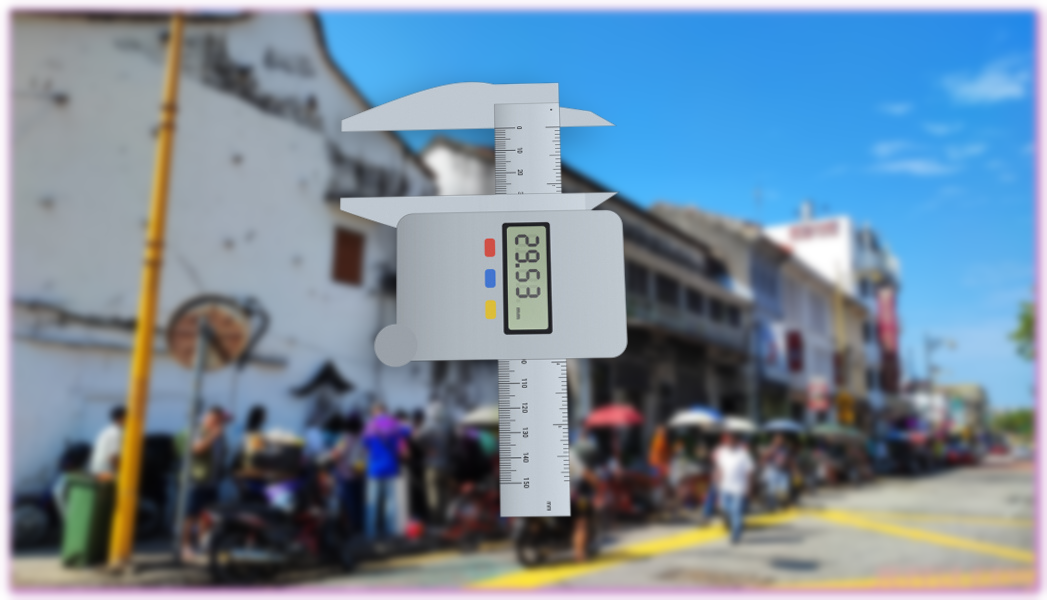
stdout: mm 29.53
